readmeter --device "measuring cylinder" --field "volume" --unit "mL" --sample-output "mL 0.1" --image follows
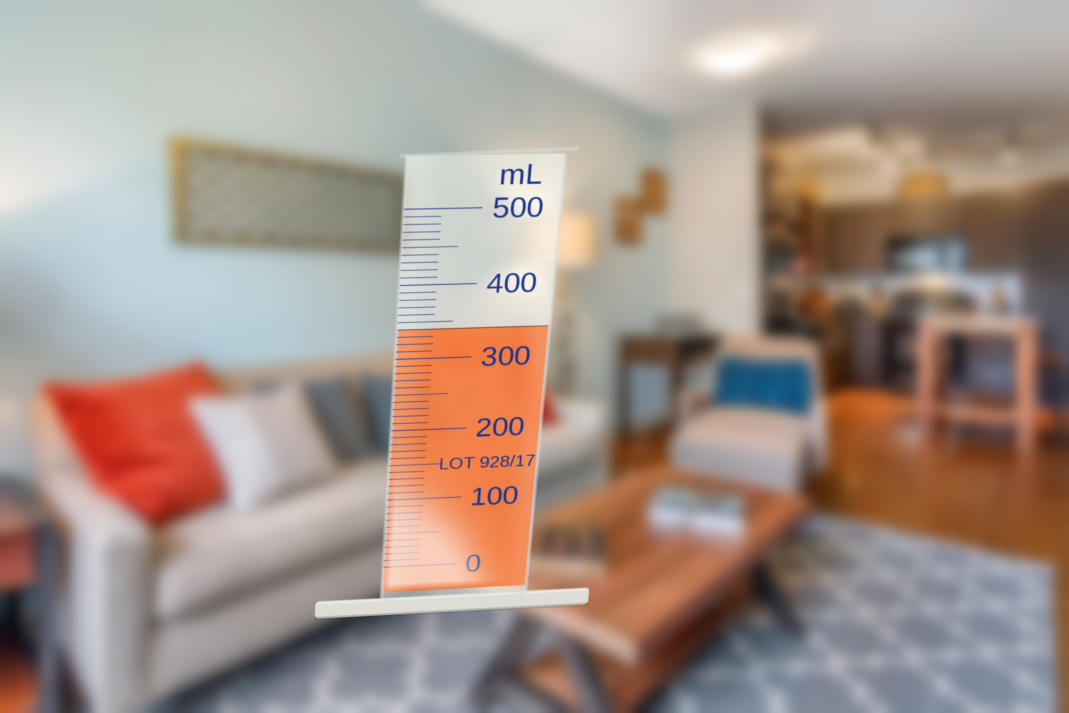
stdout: mL 340
